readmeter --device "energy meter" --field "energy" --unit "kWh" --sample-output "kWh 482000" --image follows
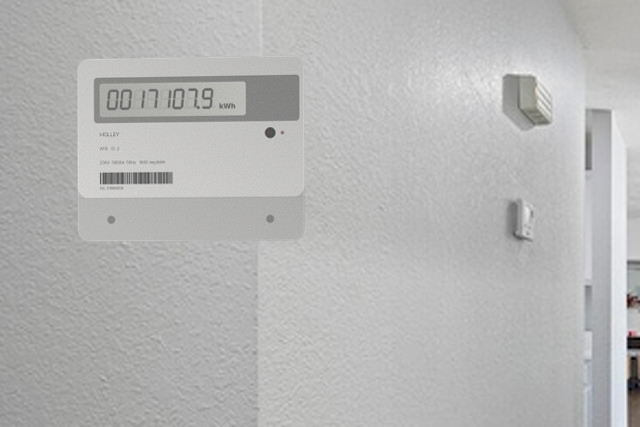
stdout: kWh 17107.9
